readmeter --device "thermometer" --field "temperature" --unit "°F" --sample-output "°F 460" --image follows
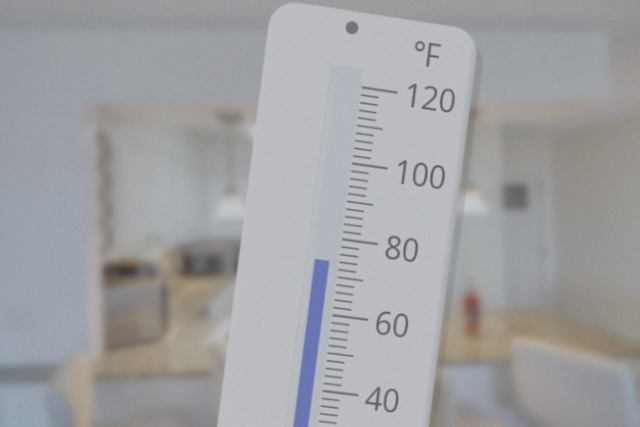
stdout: °F 74
